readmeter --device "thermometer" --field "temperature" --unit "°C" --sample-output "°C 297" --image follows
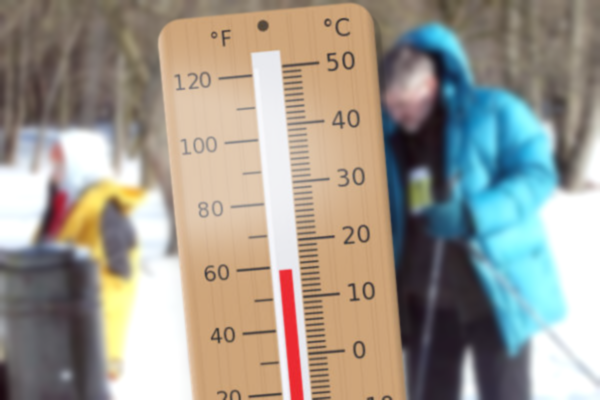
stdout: °C 15
